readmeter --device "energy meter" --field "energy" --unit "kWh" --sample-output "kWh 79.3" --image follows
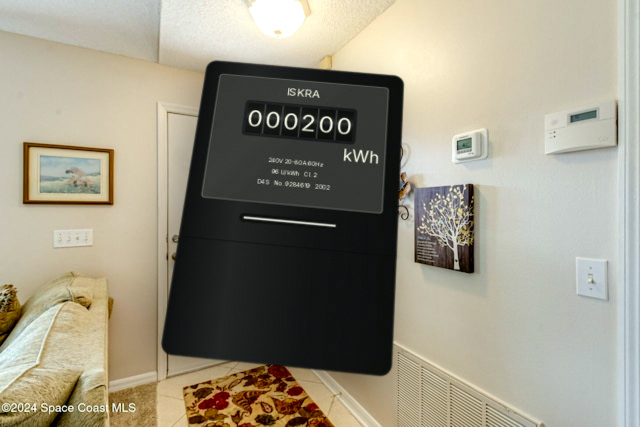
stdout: kWh 200
